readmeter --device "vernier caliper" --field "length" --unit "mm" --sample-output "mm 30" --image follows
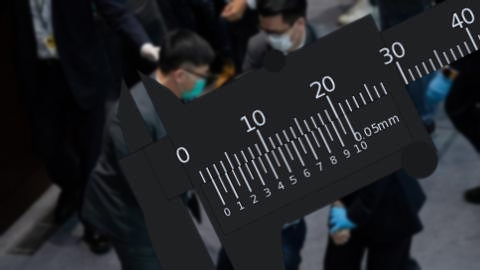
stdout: mm 2.0
